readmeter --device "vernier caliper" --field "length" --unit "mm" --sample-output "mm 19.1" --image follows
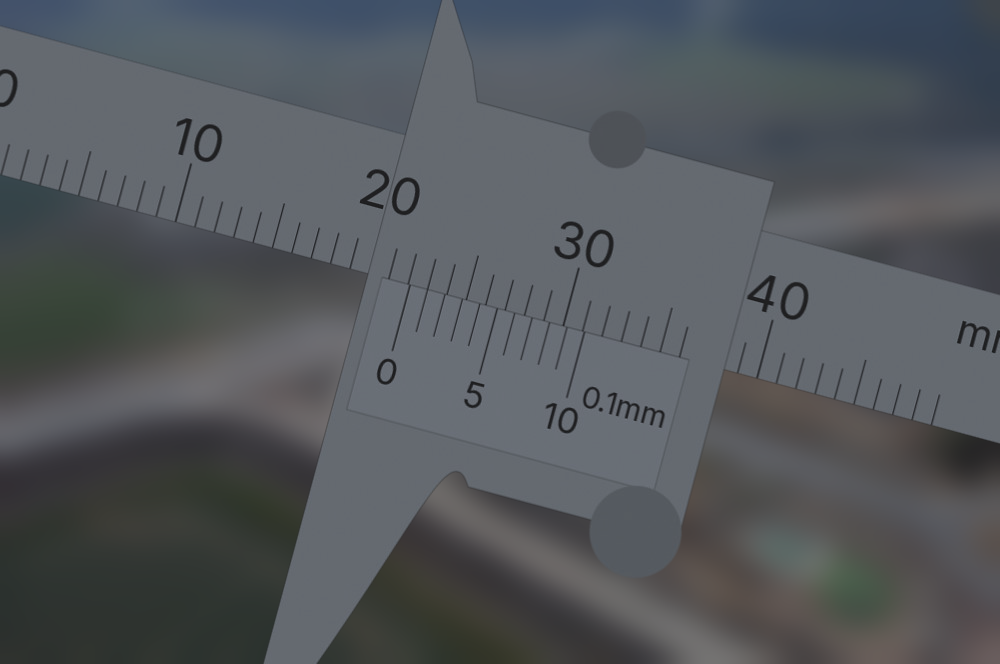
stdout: mm 22.1
